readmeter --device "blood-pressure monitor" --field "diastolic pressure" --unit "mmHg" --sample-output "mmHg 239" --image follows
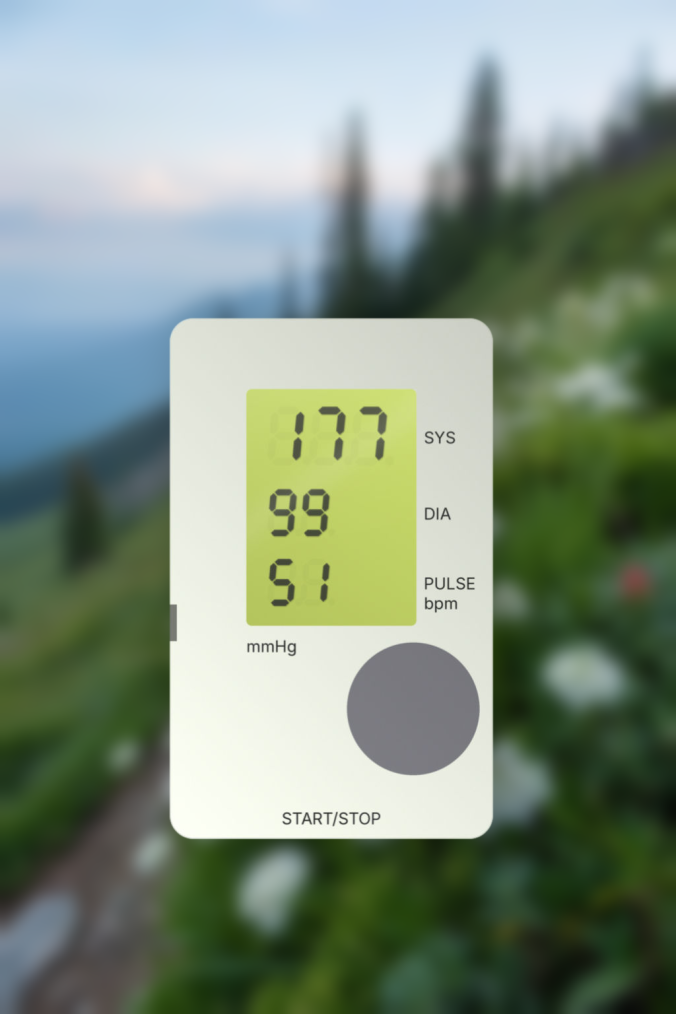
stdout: mmHg 99
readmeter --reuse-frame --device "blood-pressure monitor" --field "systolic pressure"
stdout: mmHg 177
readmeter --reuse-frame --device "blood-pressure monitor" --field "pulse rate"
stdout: bpm 51
